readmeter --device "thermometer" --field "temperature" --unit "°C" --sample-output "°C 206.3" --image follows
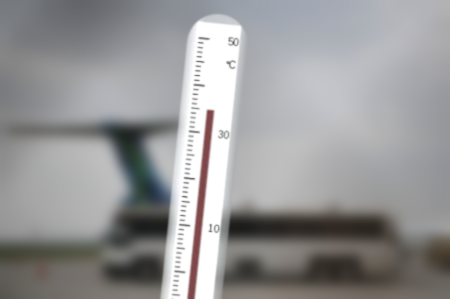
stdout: °C 35
